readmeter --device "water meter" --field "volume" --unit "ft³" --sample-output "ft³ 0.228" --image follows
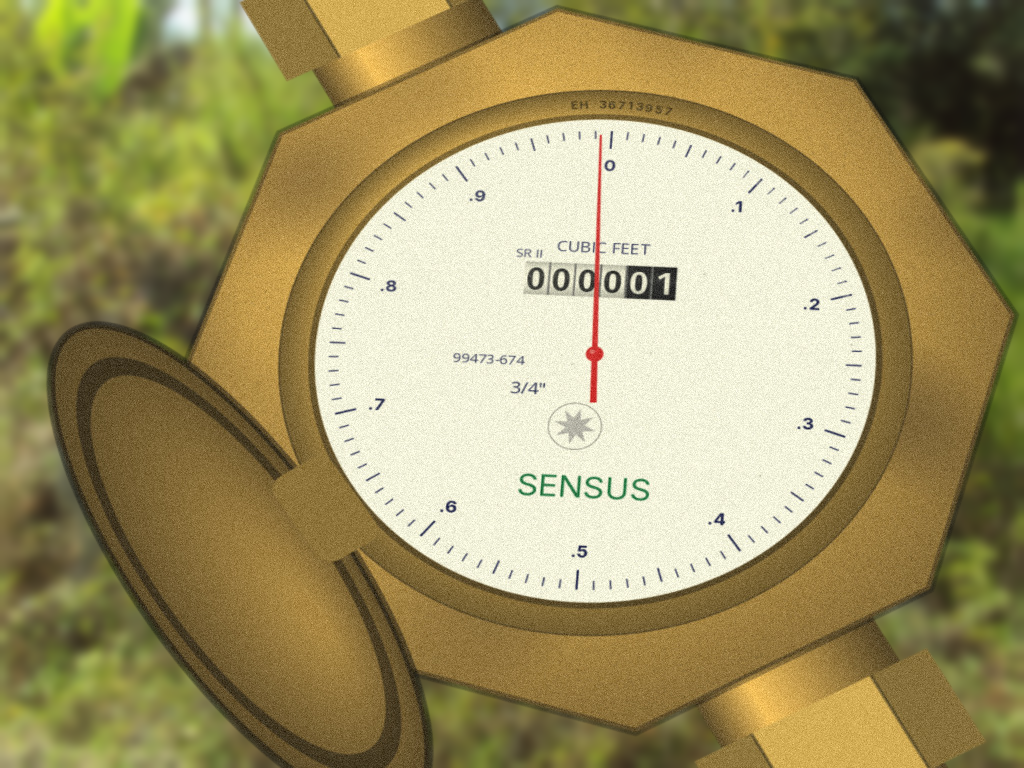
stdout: ft³ 0.99
